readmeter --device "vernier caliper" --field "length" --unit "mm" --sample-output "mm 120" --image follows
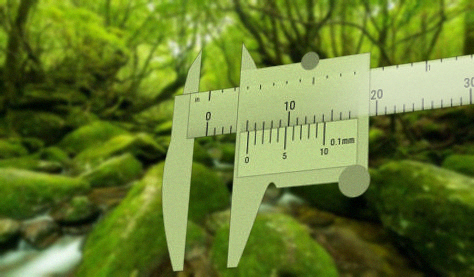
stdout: mm 5.2
